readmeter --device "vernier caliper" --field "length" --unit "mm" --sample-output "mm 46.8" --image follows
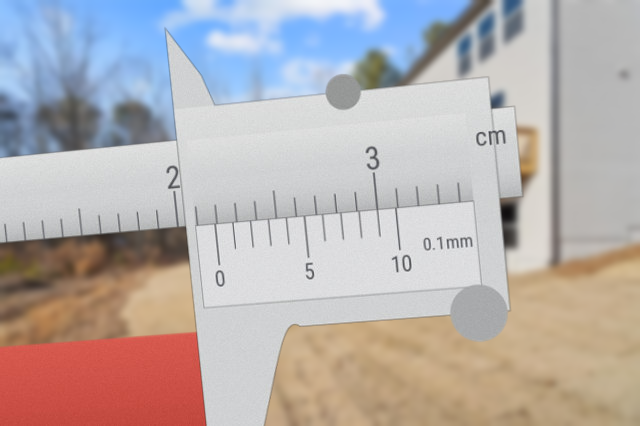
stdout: mm 21.9
